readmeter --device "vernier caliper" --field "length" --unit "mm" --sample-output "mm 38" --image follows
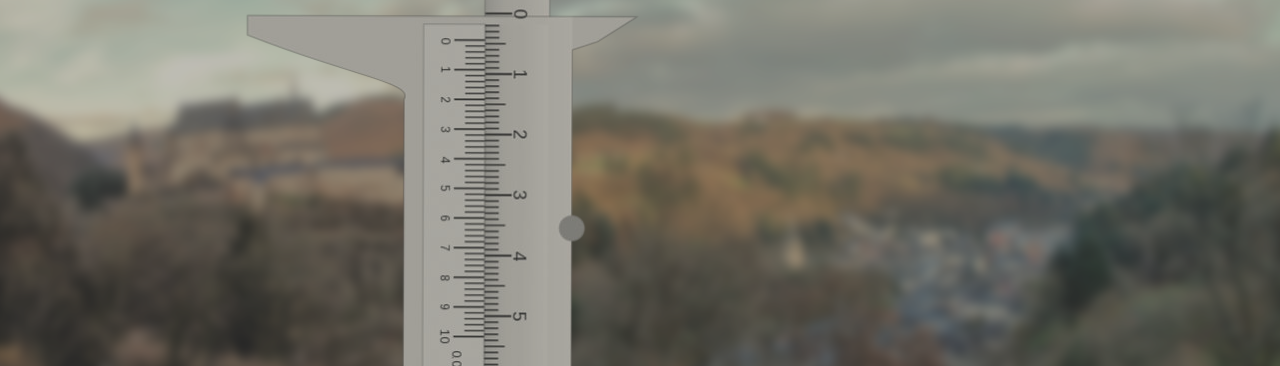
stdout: mm 4.4
